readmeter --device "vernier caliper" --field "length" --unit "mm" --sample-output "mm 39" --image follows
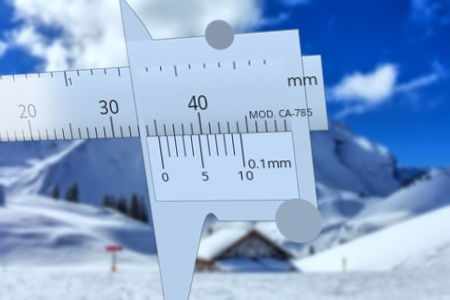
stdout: mm 35.2
